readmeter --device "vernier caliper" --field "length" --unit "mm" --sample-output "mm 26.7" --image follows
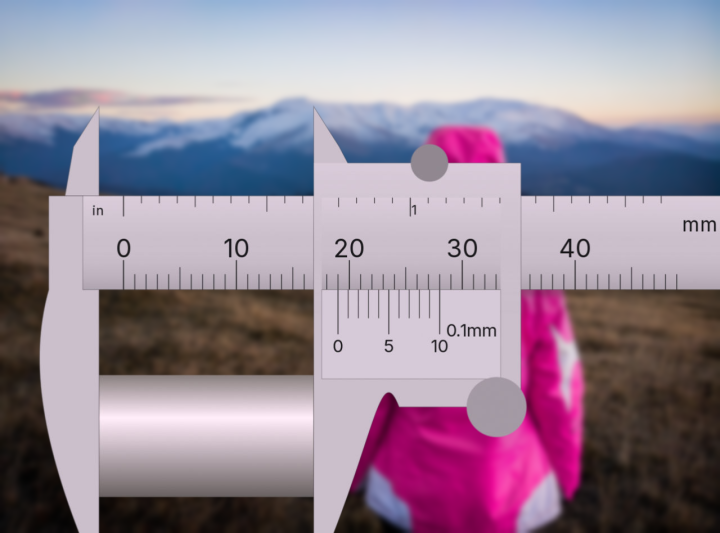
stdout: mm 19.0
